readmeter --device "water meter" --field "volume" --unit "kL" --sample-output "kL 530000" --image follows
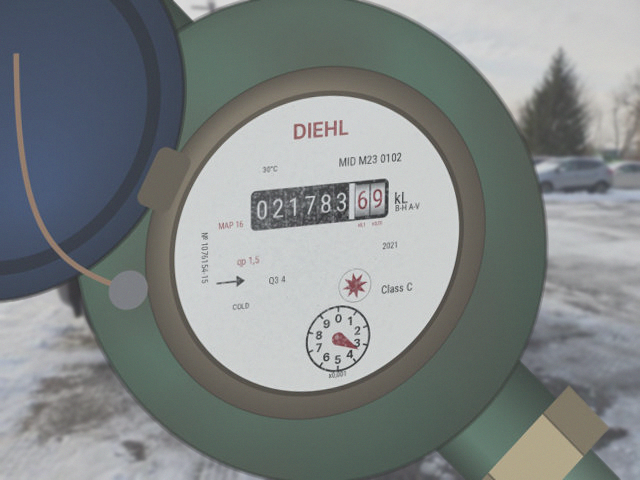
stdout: kL 21783.693
